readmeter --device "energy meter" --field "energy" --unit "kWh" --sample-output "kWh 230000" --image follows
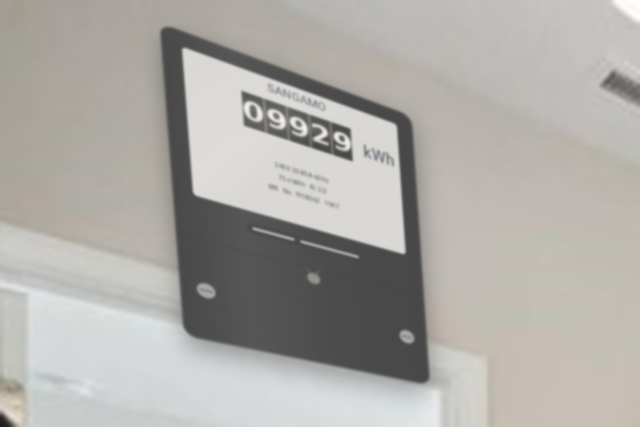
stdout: kWh 9929
